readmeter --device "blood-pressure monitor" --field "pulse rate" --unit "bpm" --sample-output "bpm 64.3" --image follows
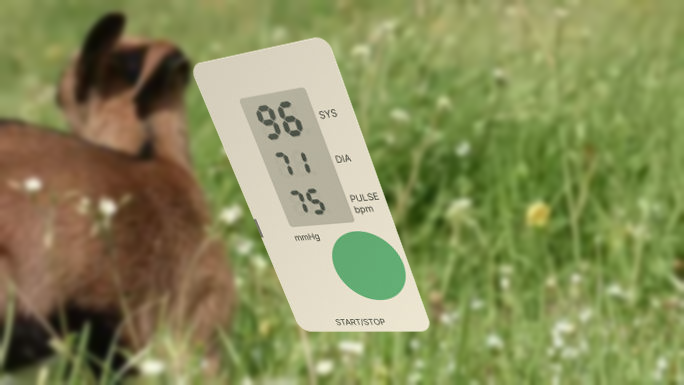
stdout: bpm 75
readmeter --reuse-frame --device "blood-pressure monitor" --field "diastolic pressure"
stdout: mmHg 71
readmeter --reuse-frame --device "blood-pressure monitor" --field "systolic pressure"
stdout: mmHg 96
